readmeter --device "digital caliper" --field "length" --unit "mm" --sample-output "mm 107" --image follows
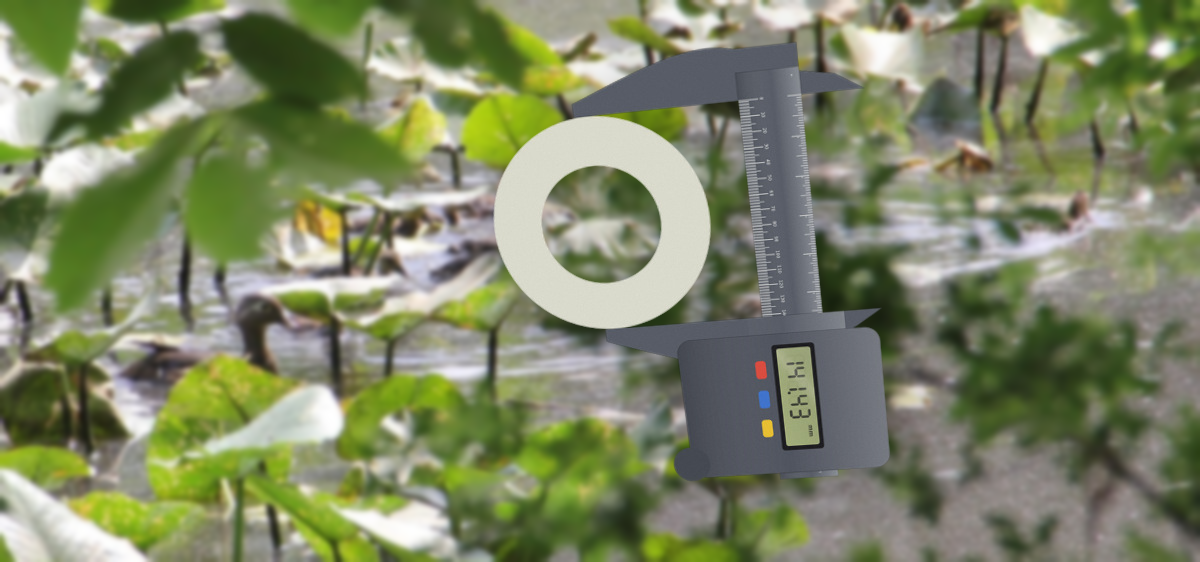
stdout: mm 141.43
